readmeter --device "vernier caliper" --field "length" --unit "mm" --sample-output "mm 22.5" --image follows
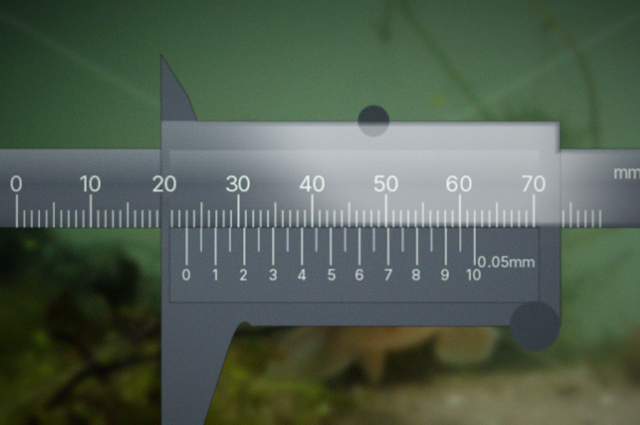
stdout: mm 23.0
